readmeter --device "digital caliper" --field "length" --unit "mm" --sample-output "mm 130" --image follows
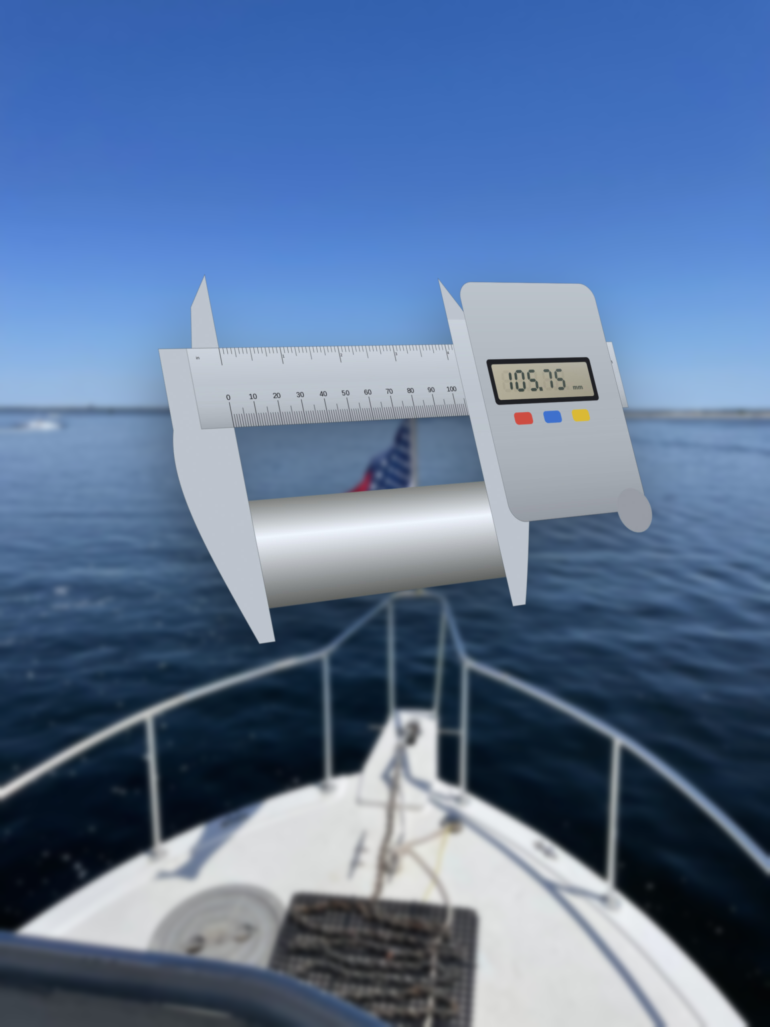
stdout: mm 105.75
